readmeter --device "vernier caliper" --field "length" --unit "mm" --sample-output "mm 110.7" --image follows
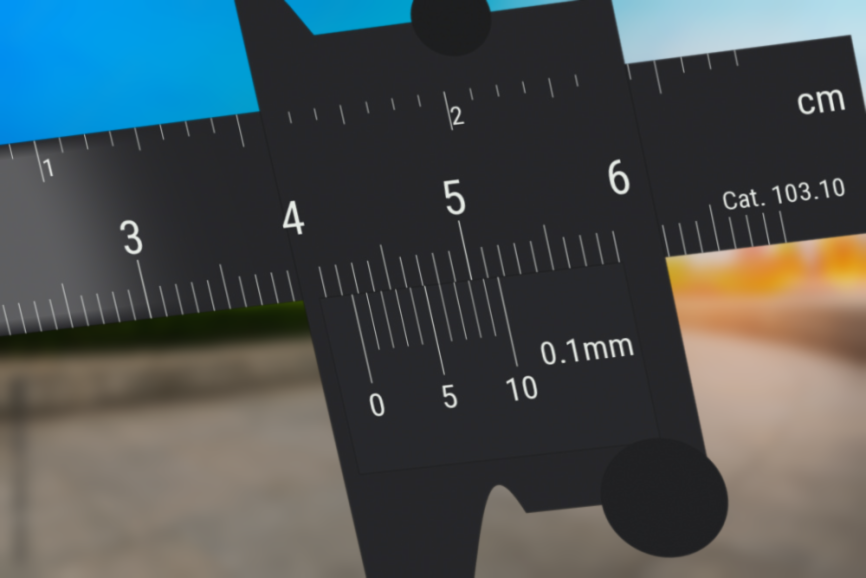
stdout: mm 42.6
